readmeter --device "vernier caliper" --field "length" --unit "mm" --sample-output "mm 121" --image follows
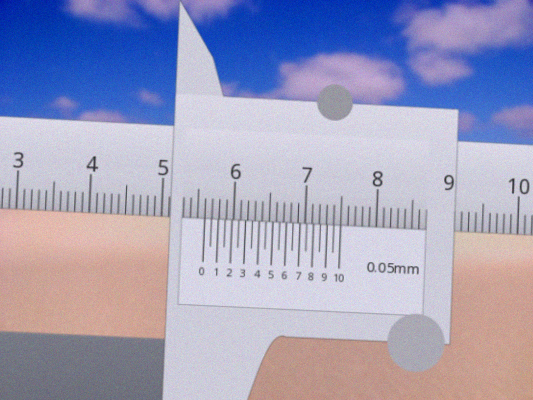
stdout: mm 56.0
